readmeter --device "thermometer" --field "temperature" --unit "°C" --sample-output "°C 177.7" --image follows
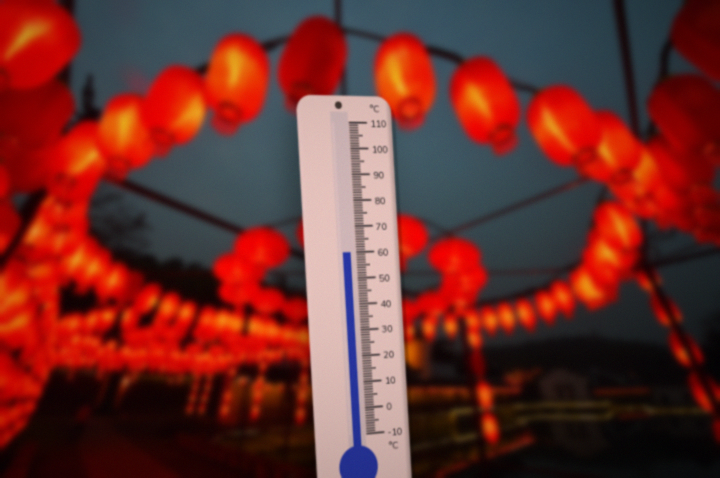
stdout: °C 60
